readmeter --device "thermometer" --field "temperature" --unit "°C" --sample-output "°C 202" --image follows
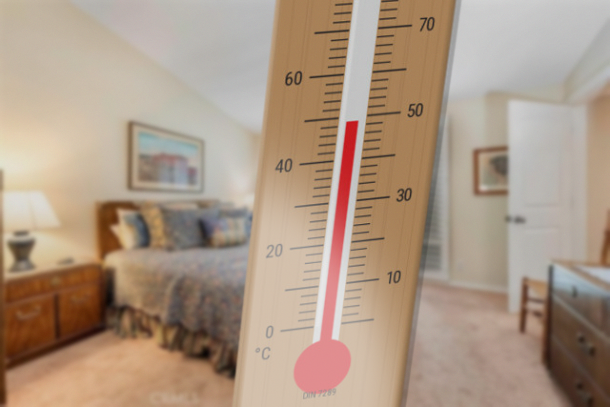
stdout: °C 49
